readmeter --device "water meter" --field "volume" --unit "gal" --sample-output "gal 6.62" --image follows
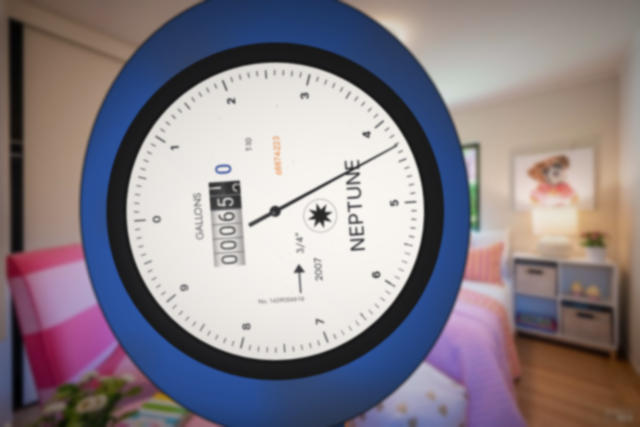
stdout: gal 6514.3
